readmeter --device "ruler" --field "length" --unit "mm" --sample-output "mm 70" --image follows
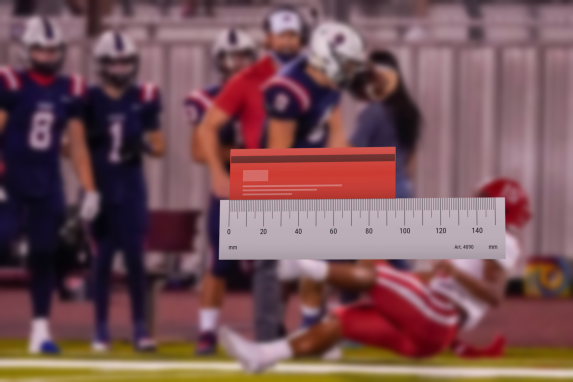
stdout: mm 95
